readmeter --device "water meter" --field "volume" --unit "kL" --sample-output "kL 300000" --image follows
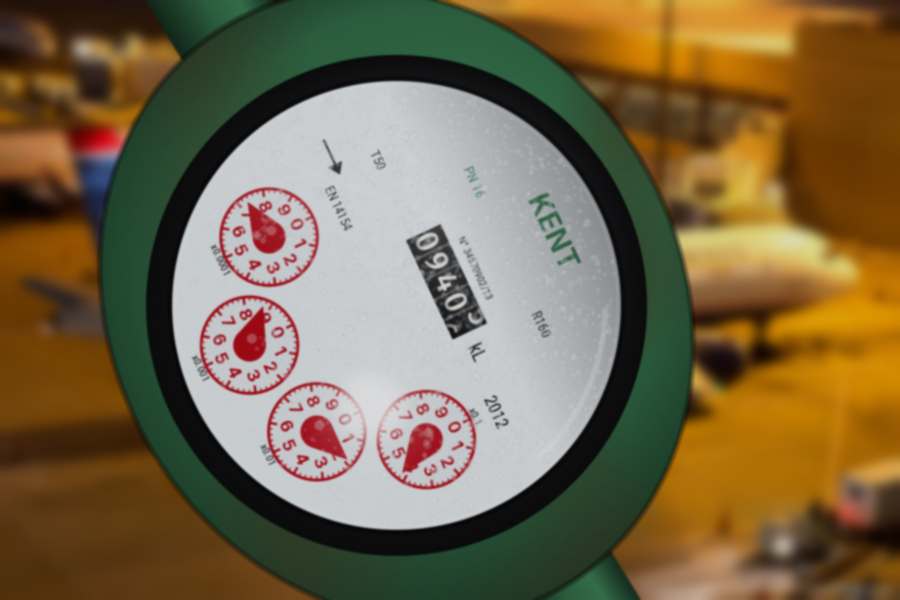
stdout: kL 9405.4187
